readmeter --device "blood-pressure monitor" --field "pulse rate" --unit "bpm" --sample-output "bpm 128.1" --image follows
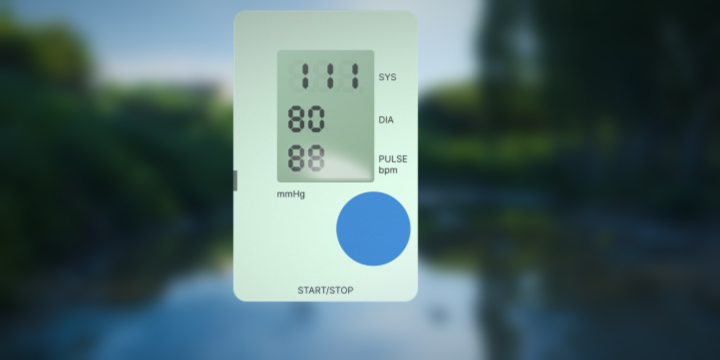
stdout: bpm 88
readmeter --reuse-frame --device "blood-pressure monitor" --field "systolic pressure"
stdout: mmHg 111
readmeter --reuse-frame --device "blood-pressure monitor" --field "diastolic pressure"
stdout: mmHg 80
